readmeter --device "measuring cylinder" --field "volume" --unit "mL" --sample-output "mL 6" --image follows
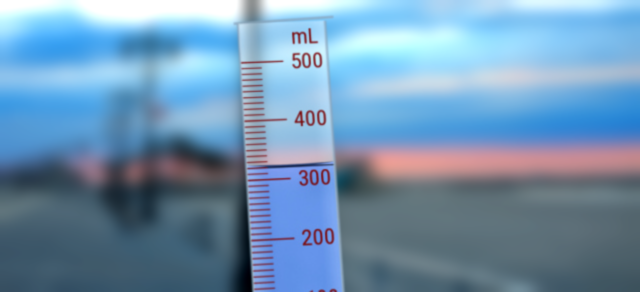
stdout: mL 320
